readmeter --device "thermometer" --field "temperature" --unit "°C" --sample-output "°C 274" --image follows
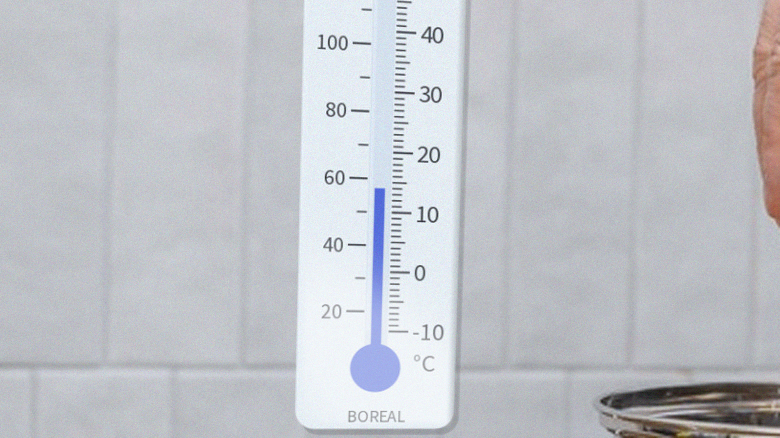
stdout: °C 14
